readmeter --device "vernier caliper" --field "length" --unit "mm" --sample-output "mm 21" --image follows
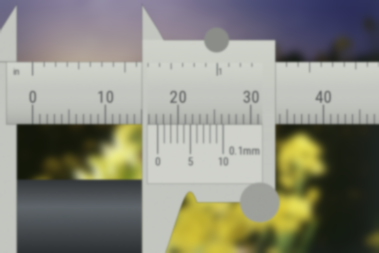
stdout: mm 17.2
